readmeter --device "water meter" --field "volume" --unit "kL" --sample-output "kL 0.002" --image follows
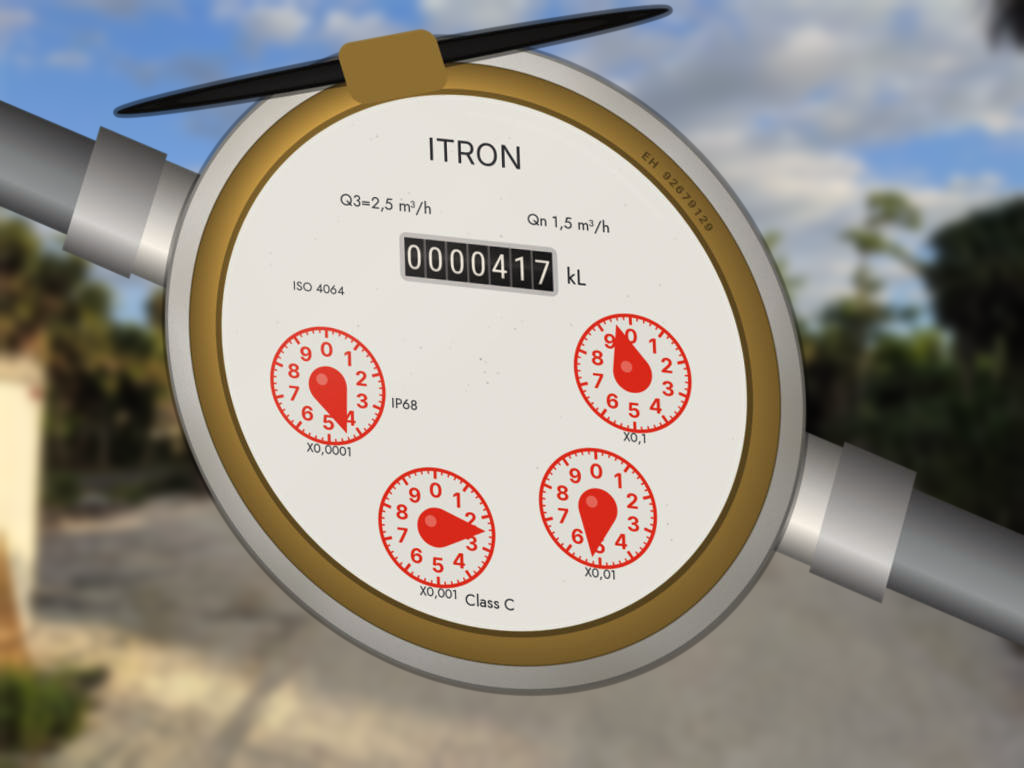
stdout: kL 416.9524
